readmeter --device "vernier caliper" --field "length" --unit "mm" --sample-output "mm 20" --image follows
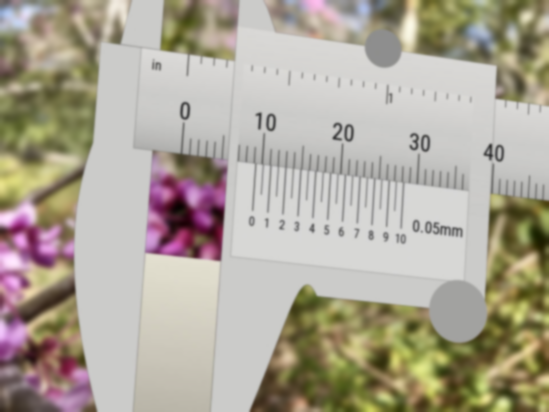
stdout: mm 9.2
